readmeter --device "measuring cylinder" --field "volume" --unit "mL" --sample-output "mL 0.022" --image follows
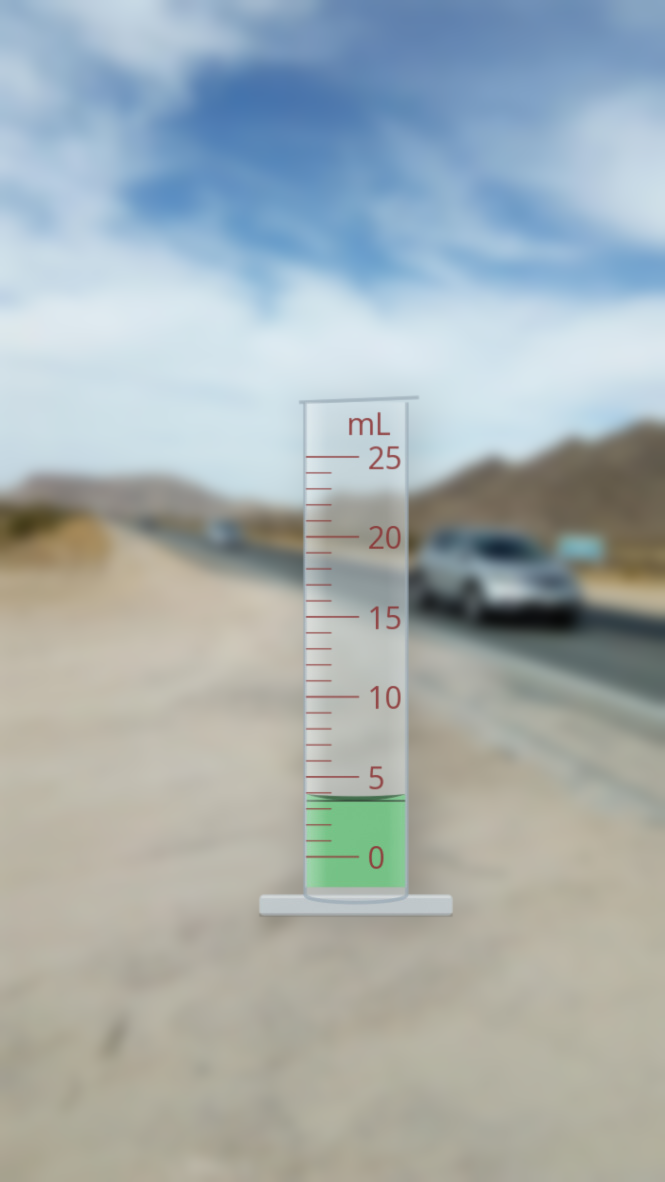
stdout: mL 3.5
